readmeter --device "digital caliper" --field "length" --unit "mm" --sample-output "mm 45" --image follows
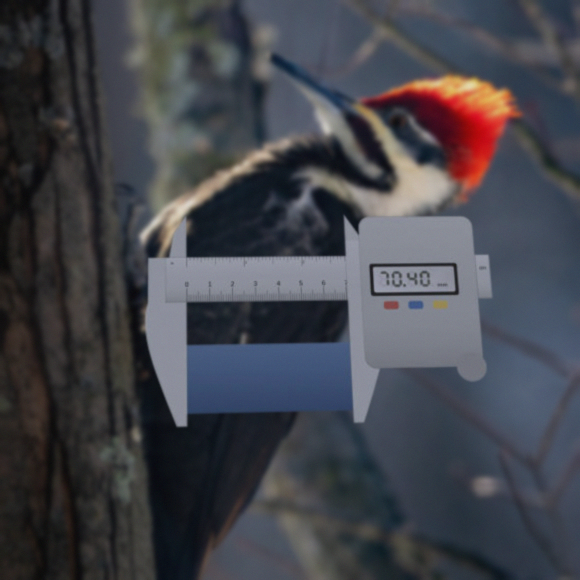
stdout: mm 70.40
